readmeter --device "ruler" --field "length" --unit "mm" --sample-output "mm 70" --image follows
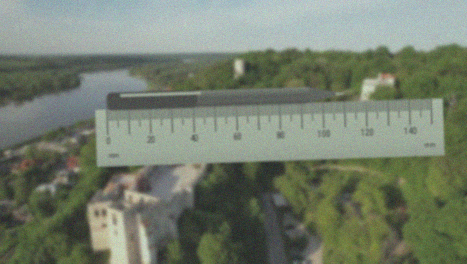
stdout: mm 110
